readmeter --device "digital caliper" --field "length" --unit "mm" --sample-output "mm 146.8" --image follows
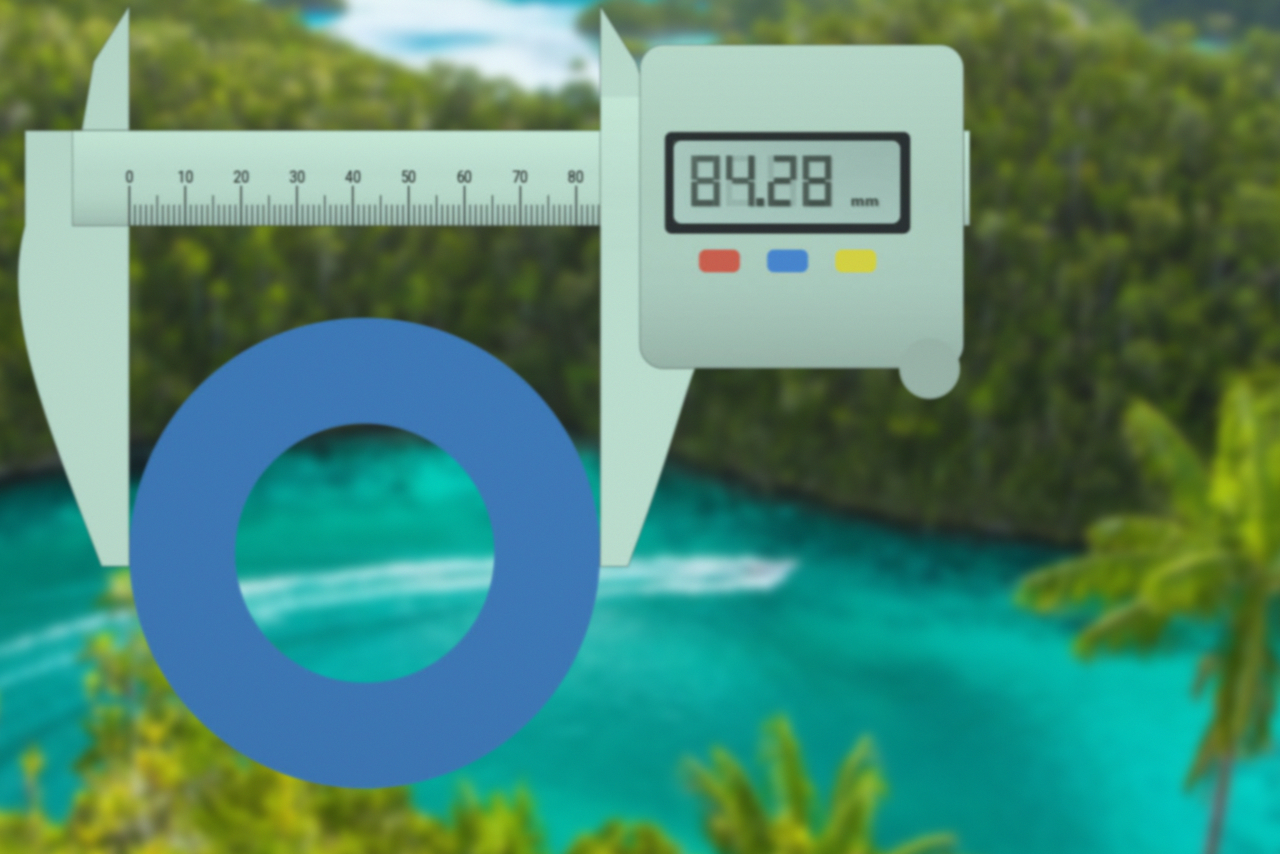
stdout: mm 84.28
